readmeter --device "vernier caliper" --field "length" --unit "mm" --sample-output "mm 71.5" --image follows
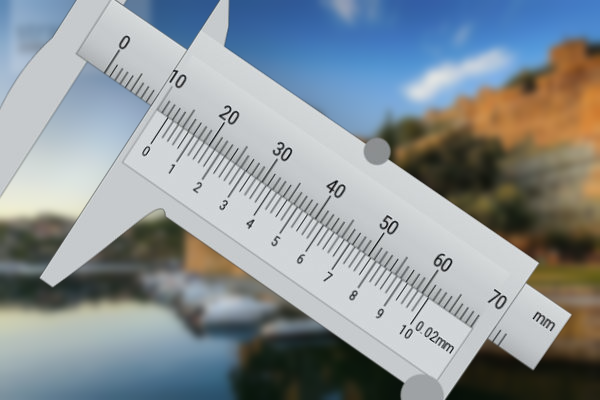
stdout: mm 12.2
